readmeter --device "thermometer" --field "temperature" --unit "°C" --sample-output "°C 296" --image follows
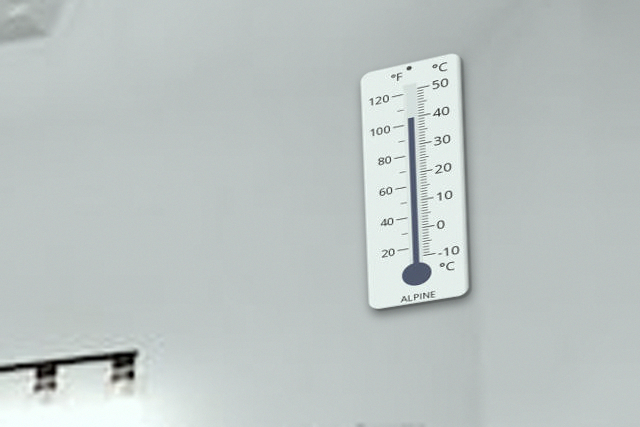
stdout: °C 40
